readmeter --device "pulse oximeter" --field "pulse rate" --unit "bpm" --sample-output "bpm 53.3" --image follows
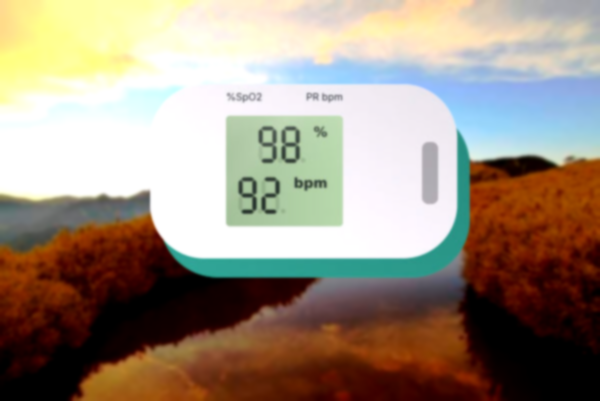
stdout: bpm 92
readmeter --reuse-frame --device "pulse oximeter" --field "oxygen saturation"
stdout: % 98
